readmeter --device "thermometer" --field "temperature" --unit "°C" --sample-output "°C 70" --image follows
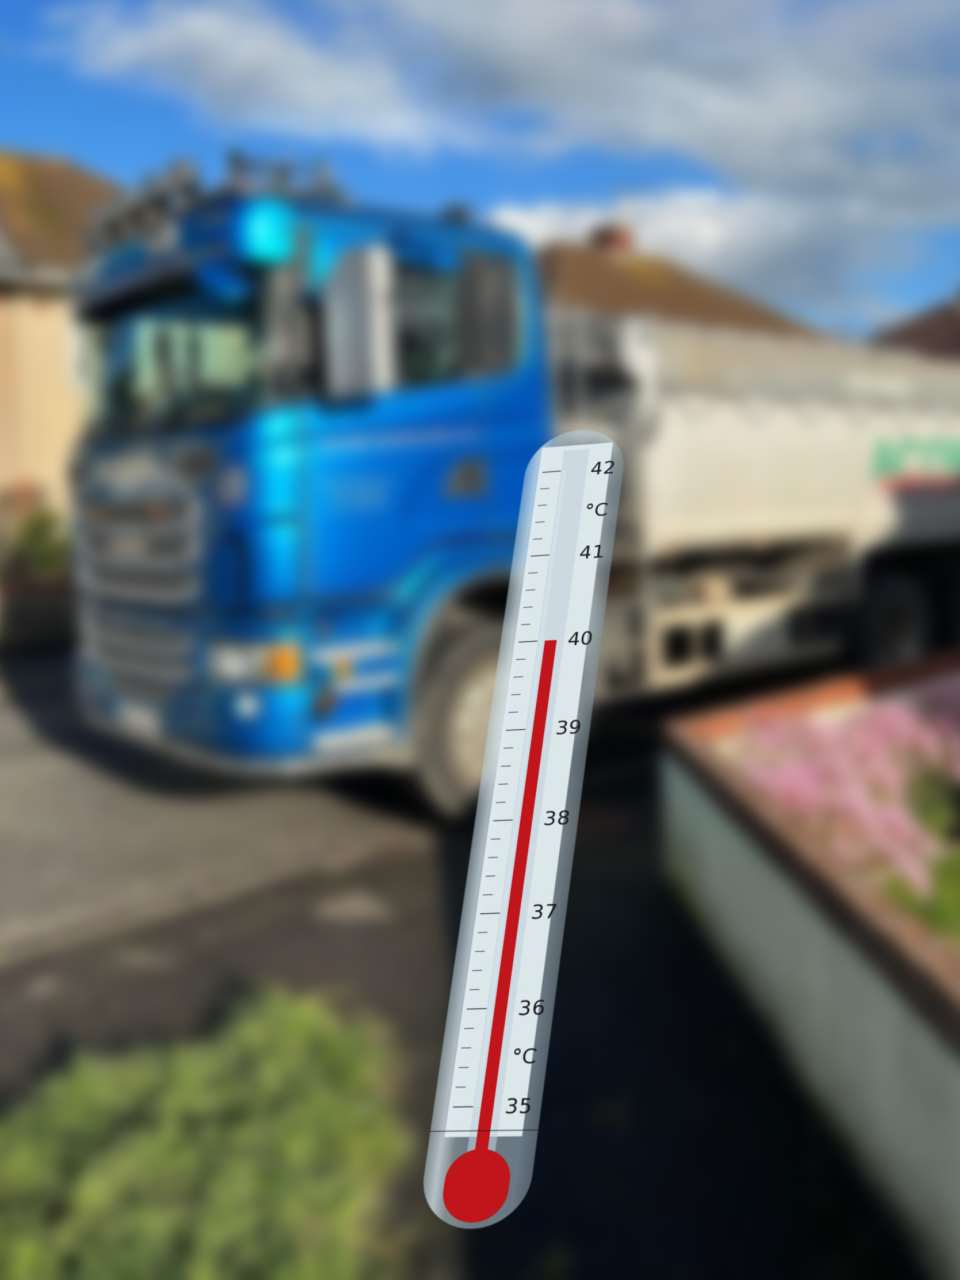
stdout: °C 40
